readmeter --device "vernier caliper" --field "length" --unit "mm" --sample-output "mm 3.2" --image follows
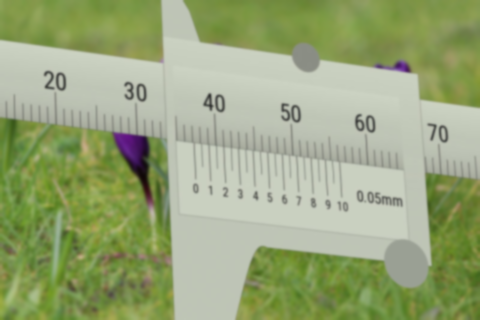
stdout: mm 37.2
